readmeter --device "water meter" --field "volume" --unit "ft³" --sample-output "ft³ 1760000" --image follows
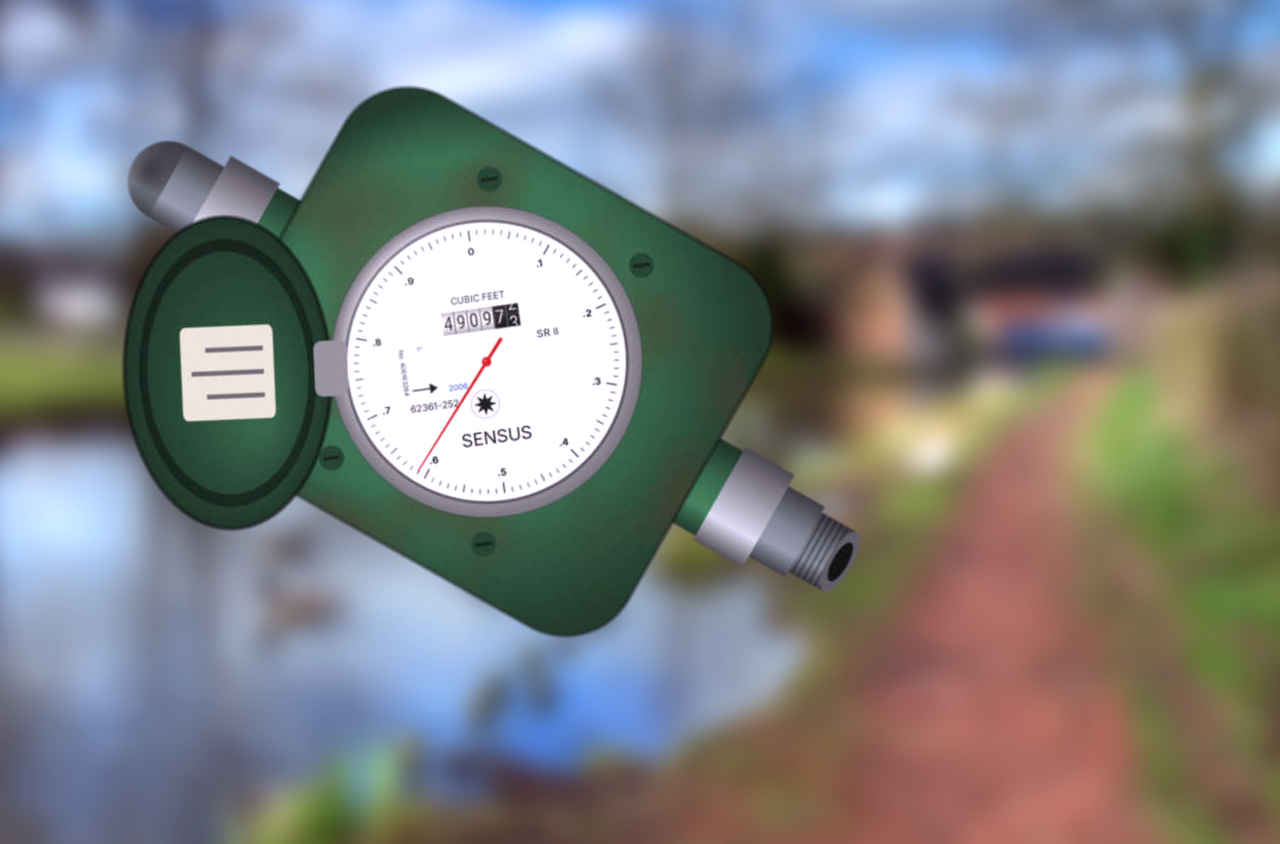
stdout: ft³ 490972.61
